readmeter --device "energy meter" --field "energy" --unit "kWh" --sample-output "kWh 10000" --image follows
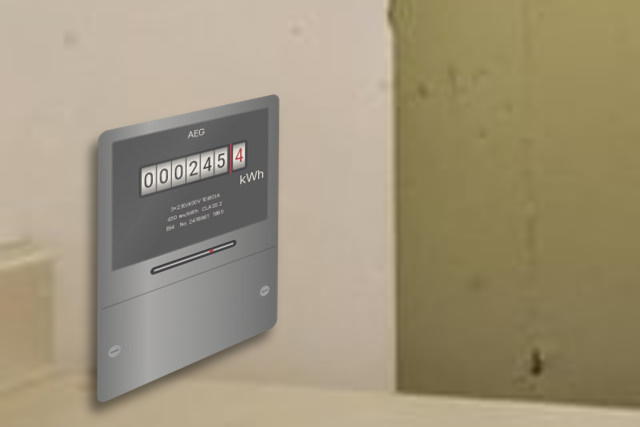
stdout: kWh 245.4
